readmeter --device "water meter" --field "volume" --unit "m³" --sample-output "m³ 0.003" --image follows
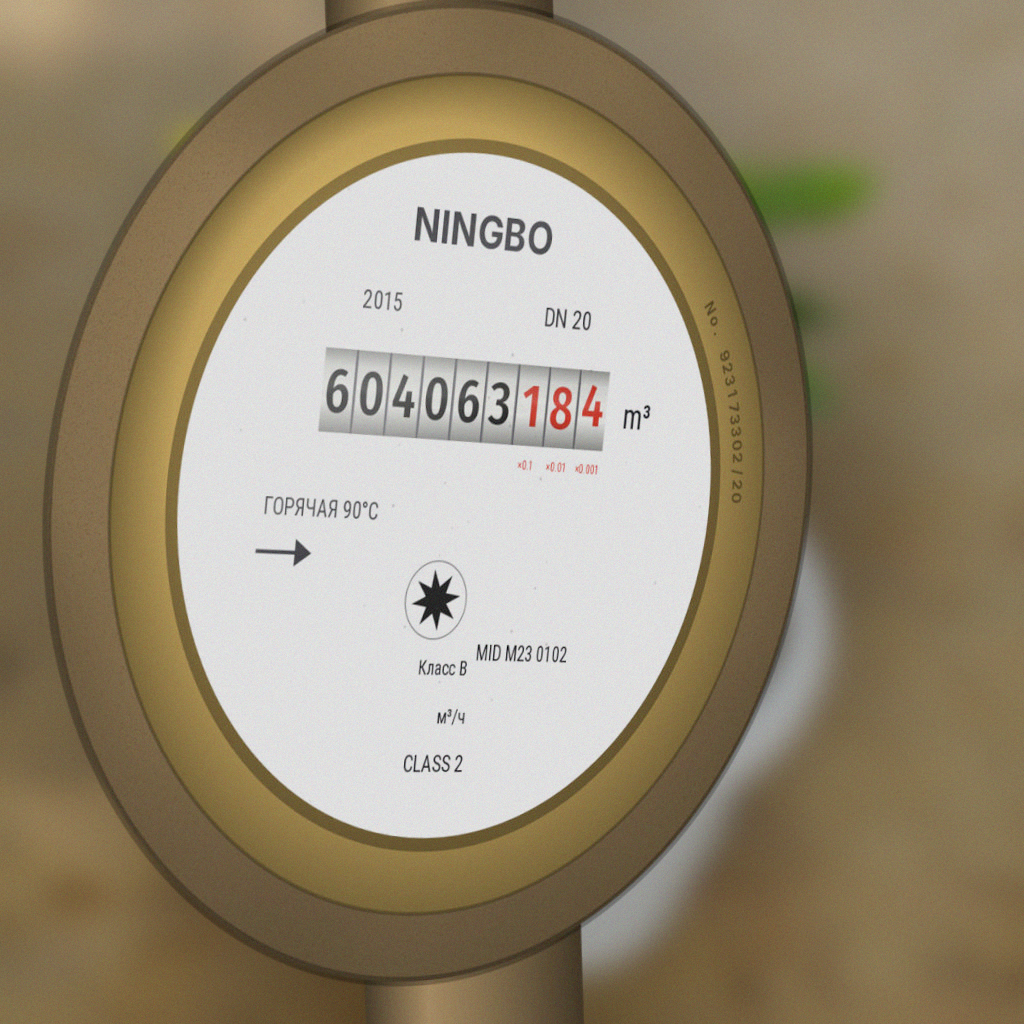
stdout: m³ 604063.184
